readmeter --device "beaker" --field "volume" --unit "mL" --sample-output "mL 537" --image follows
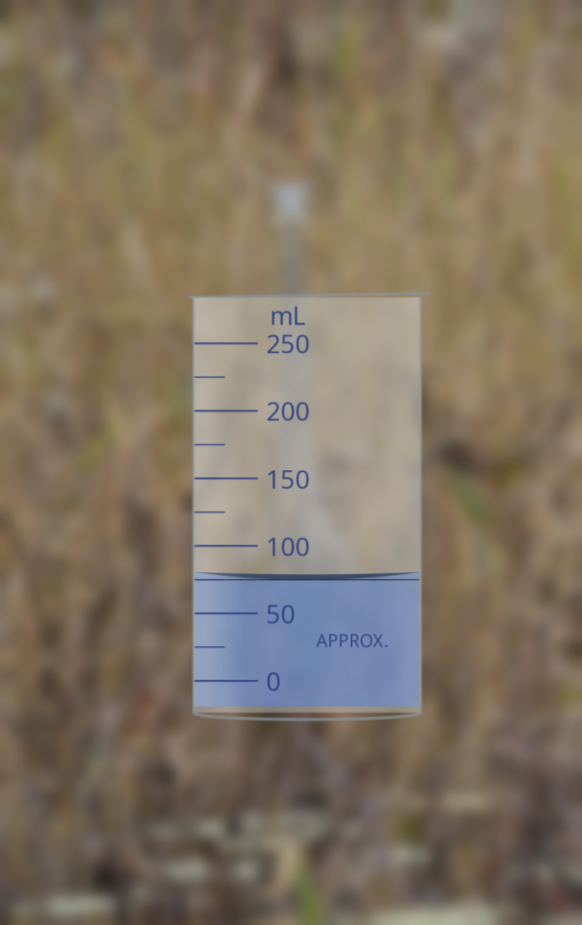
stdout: mL 75
